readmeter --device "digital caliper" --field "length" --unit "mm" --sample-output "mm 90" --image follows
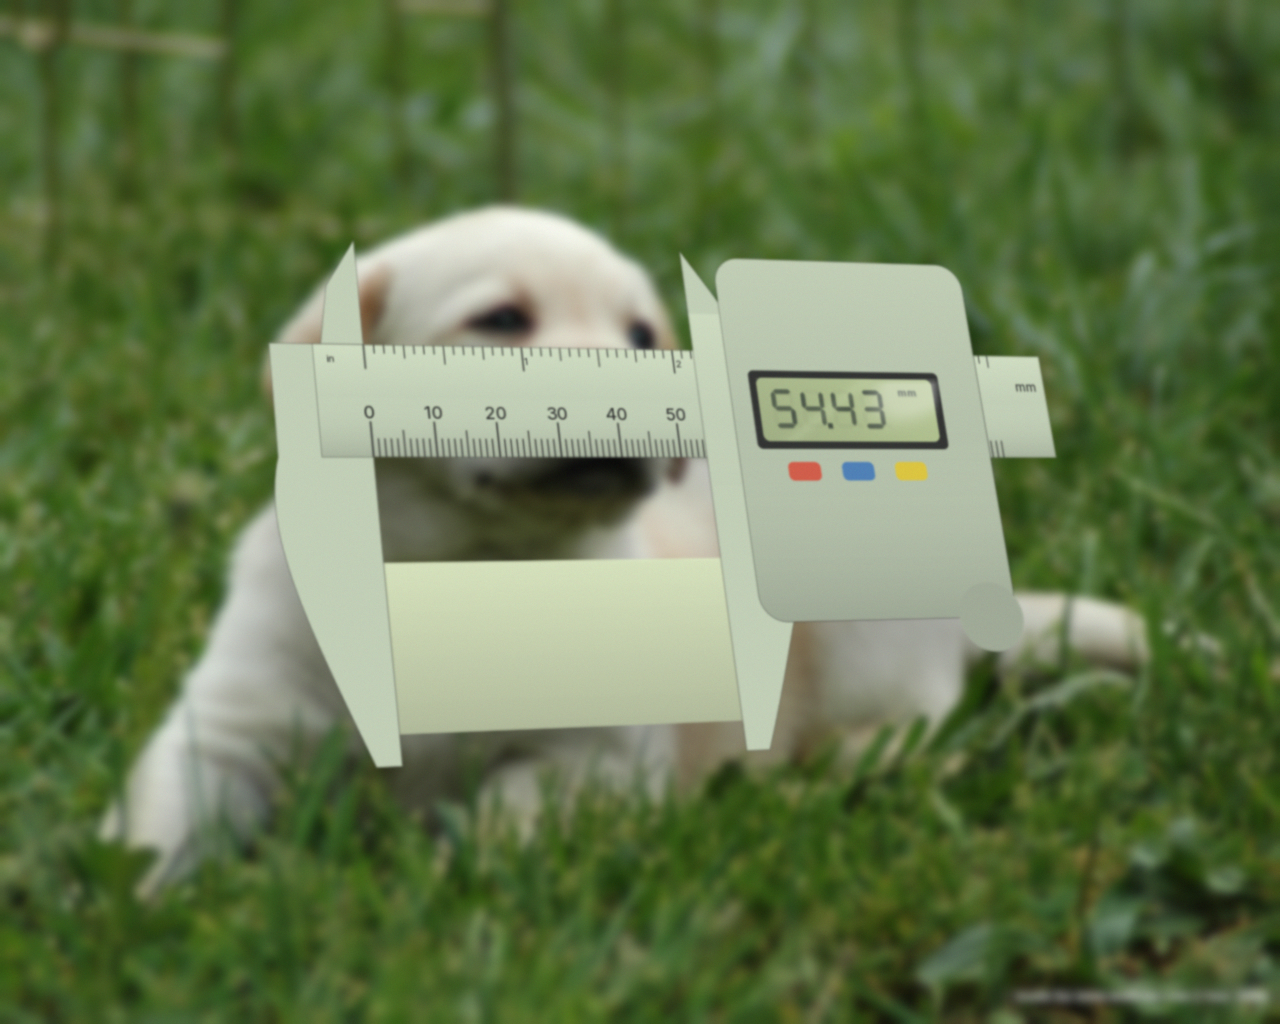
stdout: mm 54.43
